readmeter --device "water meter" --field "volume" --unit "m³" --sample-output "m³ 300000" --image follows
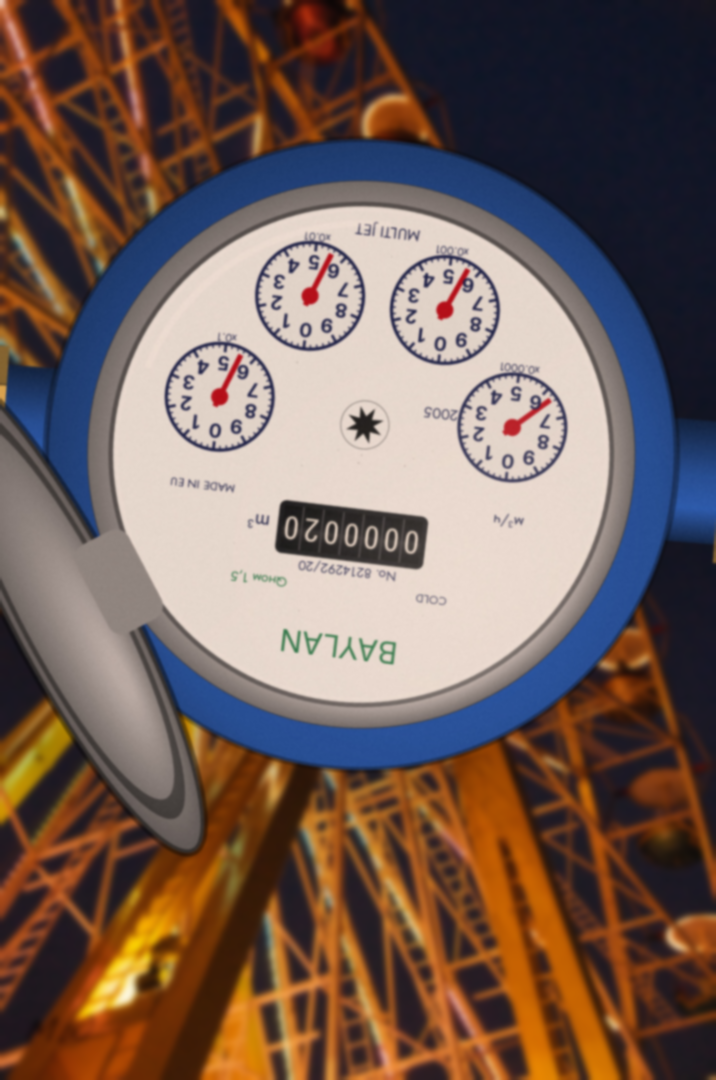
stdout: m³ 20.5556
